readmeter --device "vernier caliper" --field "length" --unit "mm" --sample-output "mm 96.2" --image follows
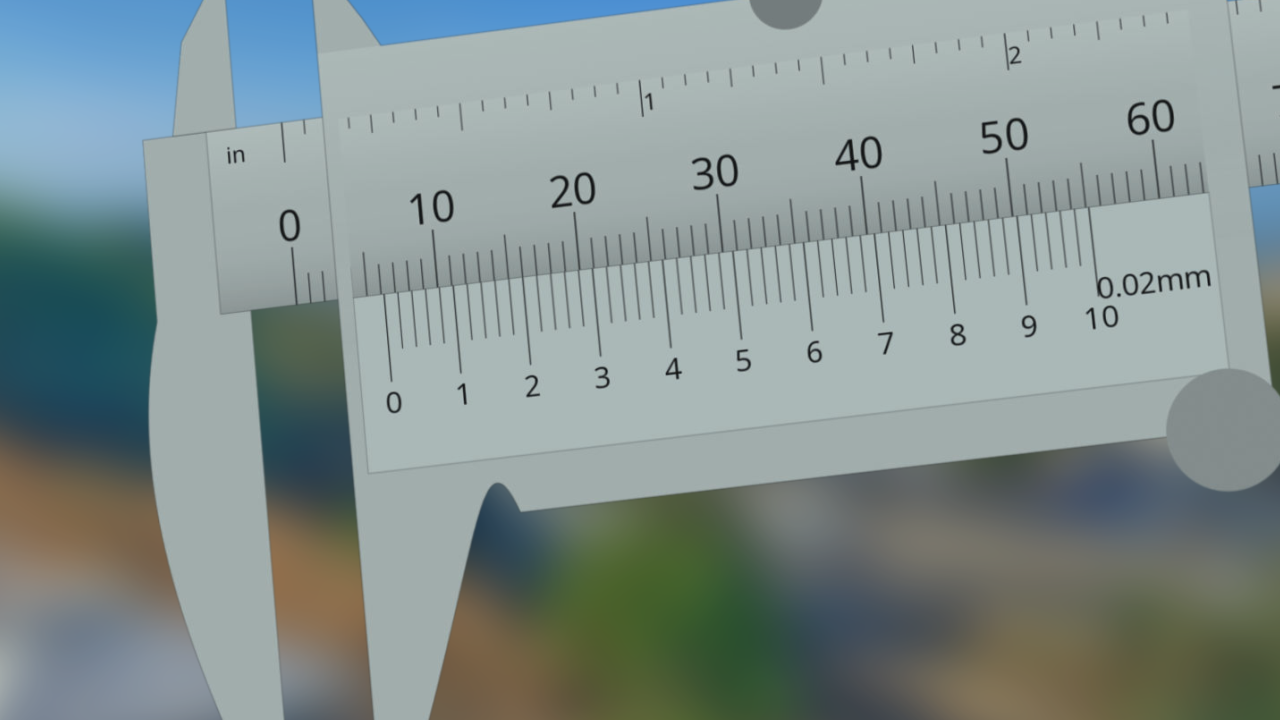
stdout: mm 6.2
